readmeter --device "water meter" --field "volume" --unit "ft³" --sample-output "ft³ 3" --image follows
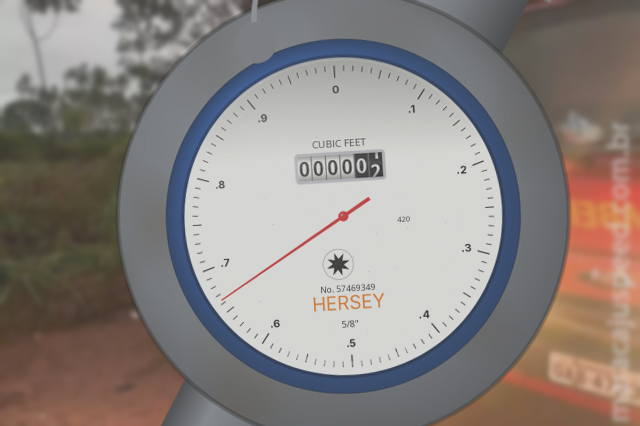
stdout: ft³ 1.66
